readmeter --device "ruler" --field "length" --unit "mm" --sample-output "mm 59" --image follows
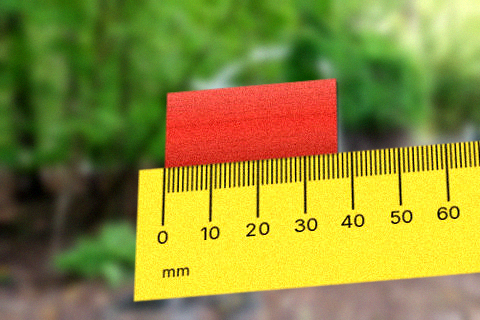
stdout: mm 37
